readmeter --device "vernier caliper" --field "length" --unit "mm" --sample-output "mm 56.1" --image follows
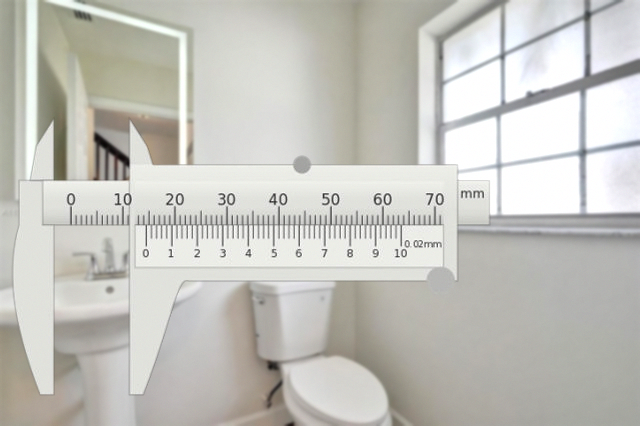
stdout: mm 14.5
